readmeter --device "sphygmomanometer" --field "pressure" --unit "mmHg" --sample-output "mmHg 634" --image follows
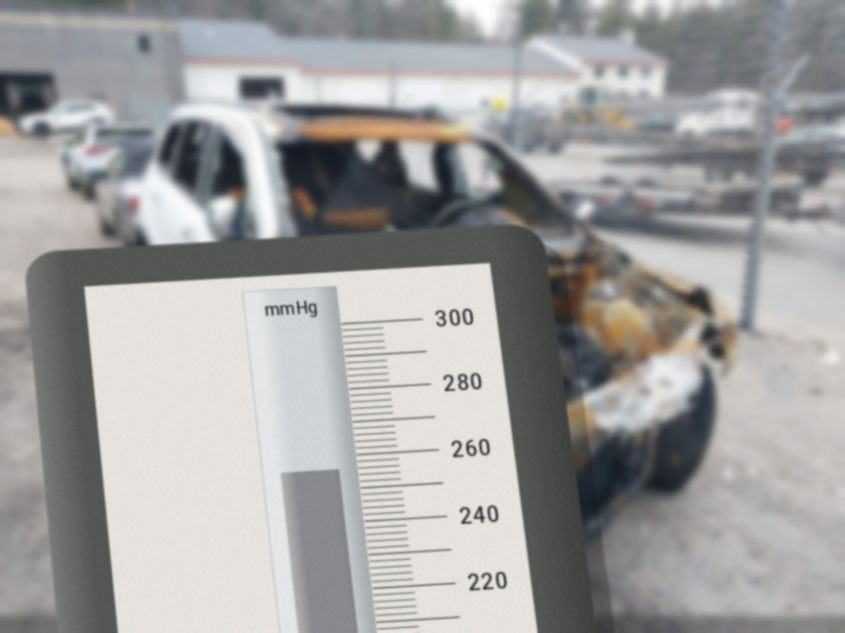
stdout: mmHg 256
